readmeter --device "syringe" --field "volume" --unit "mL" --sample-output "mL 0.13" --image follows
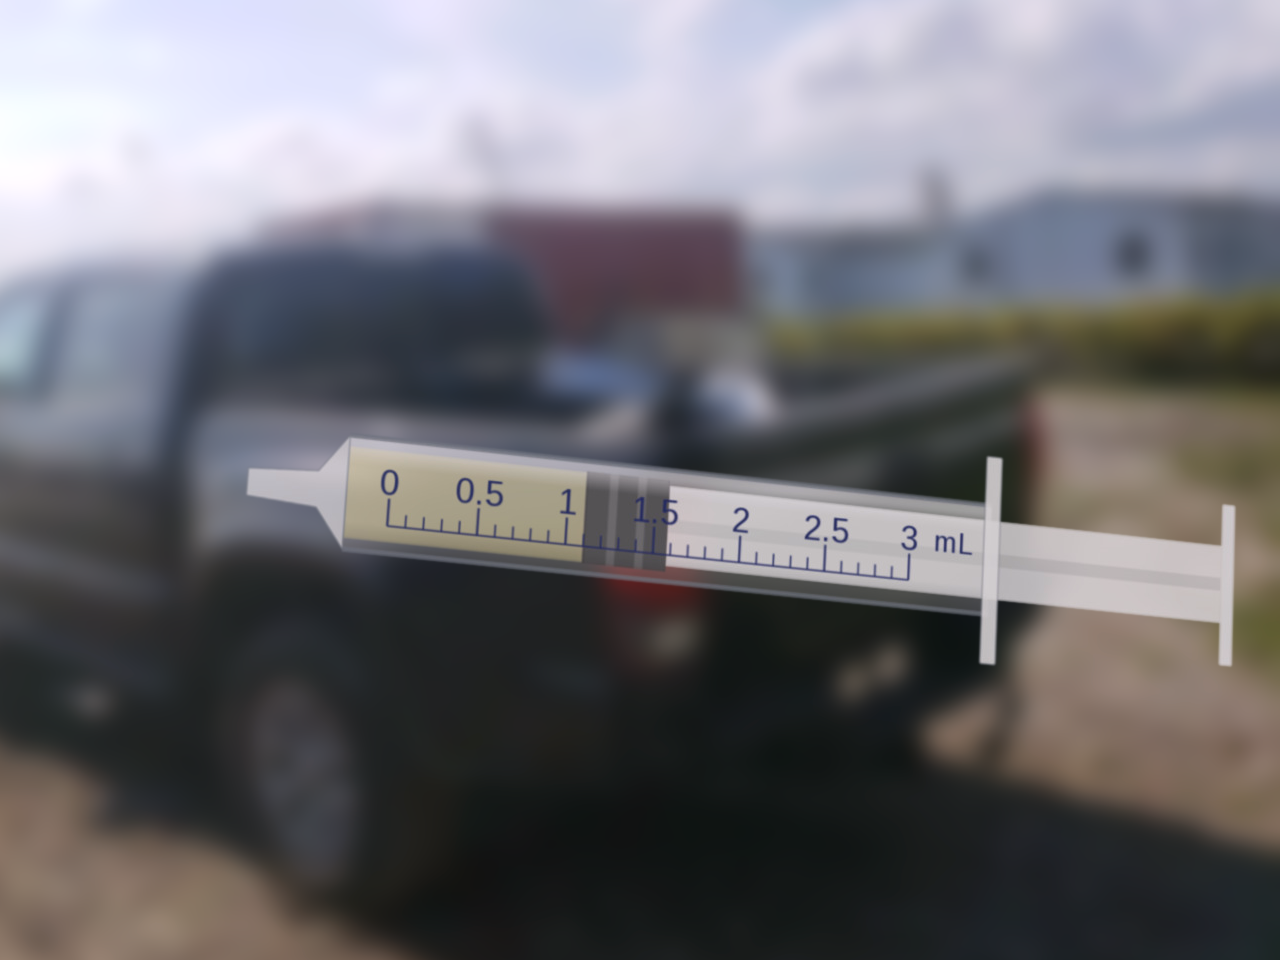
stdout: mL 1.1
